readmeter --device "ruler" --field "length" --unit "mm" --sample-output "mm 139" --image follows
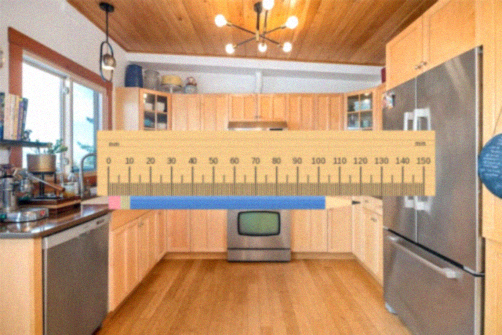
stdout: mm 120
